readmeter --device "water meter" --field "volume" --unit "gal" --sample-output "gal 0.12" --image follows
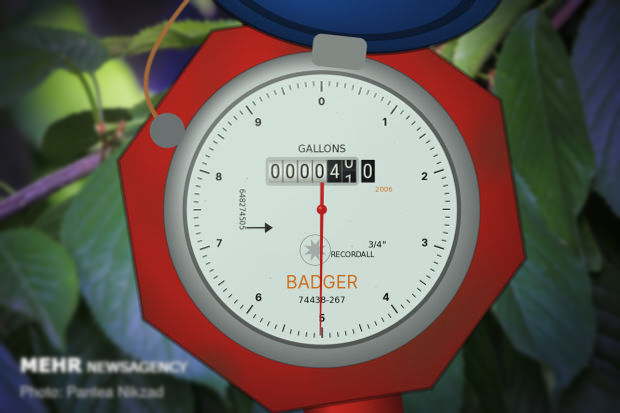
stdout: gal 405.0
